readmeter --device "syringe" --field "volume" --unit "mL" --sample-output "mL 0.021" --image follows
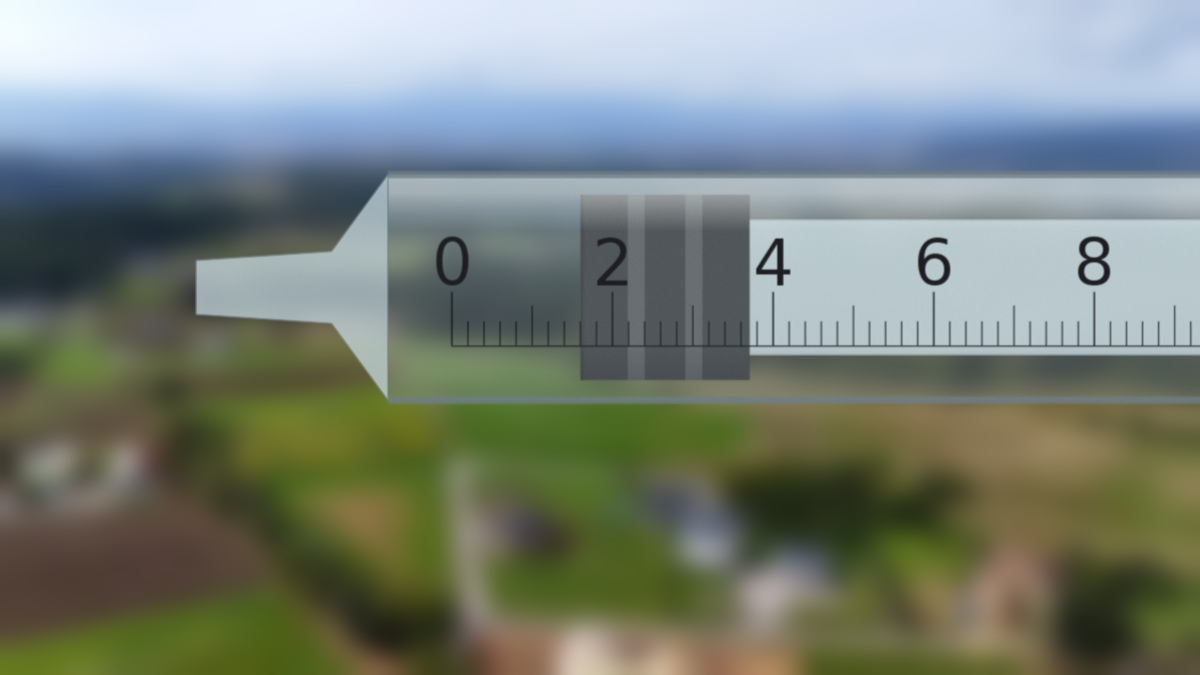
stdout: mL 1.6
